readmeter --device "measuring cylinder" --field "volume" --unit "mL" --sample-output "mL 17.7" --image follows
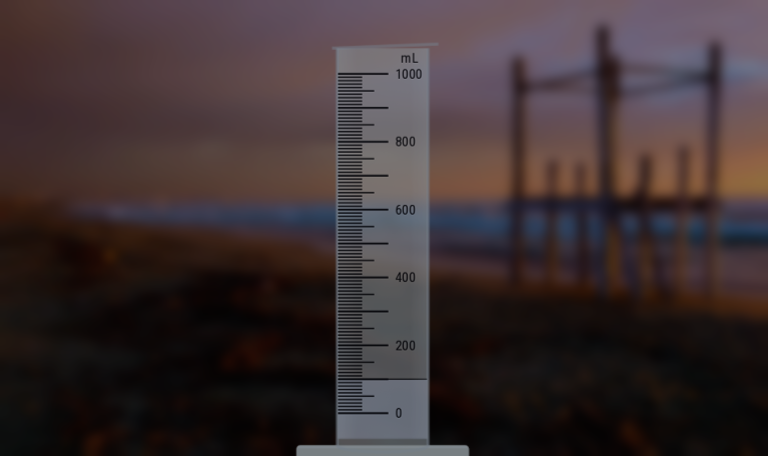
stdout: mL 100
